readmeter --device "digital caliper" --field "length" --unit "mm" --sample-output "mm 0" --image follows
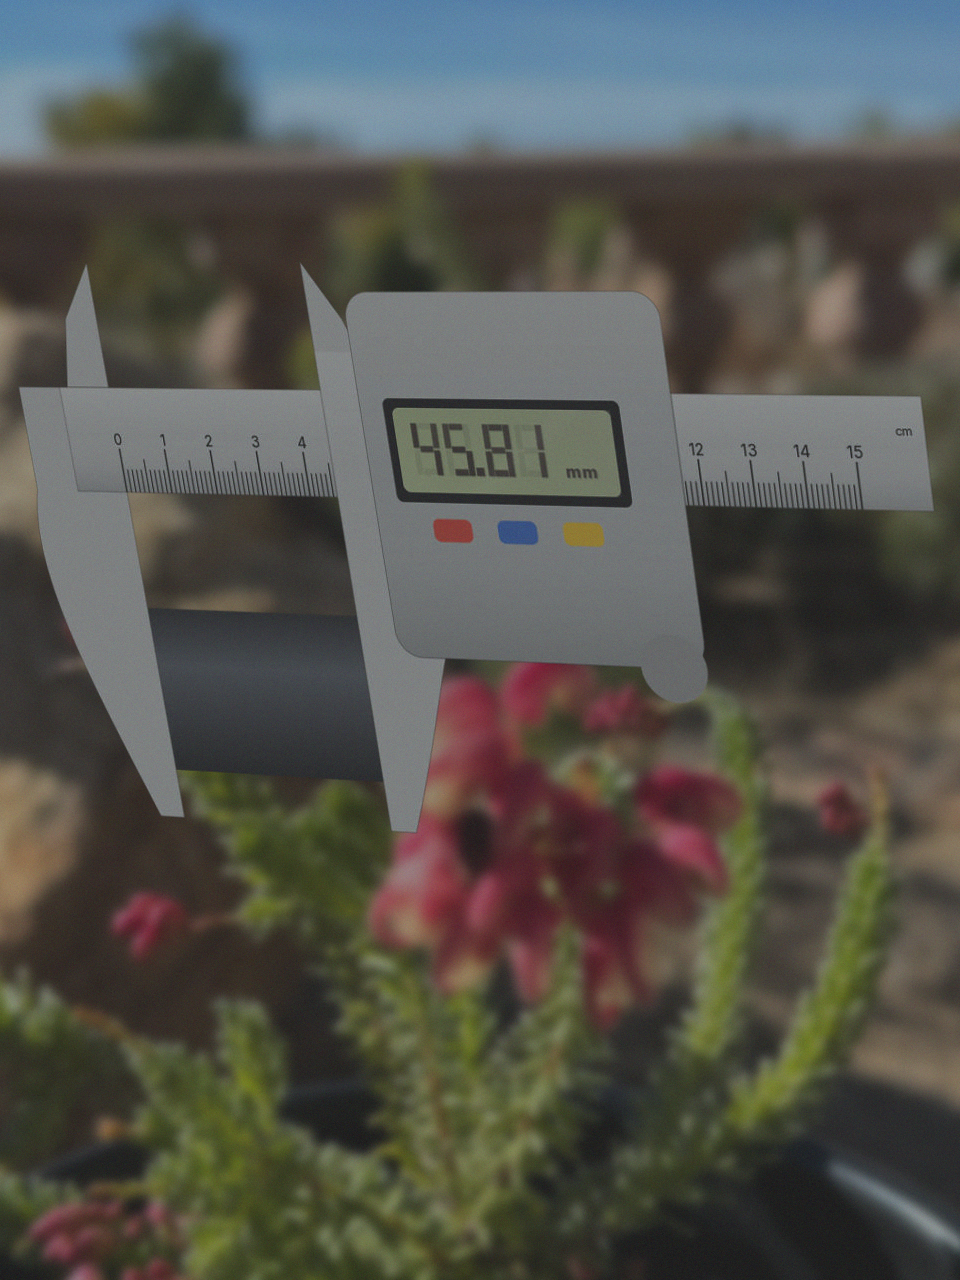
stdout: mm 45.81
